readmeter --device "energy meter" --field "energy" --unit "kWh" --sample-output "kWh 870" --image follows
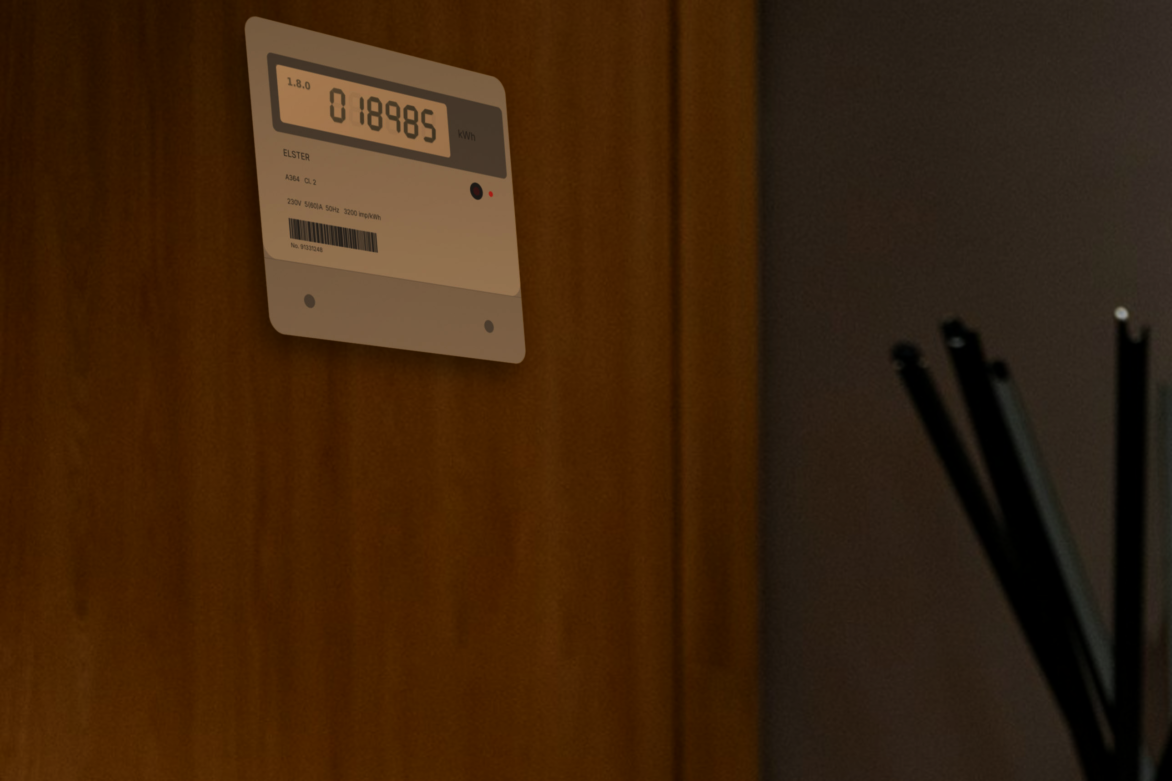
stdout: kWh 18985
